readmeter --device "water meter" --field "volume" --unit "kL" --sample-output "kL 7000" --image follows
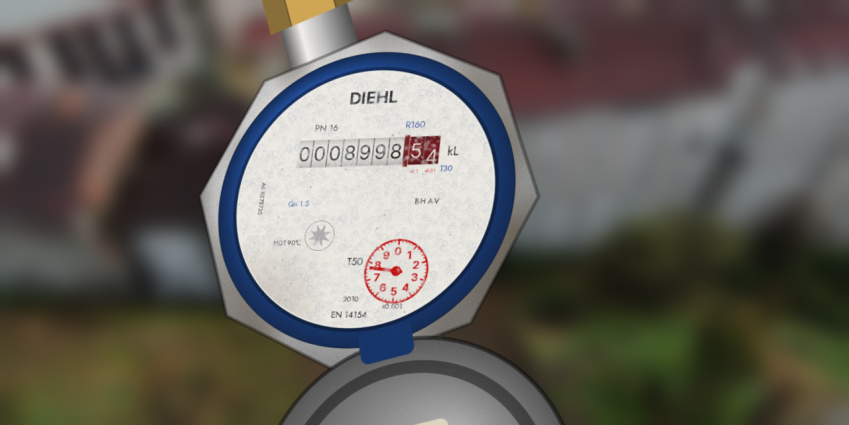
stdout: kL 8998.537
